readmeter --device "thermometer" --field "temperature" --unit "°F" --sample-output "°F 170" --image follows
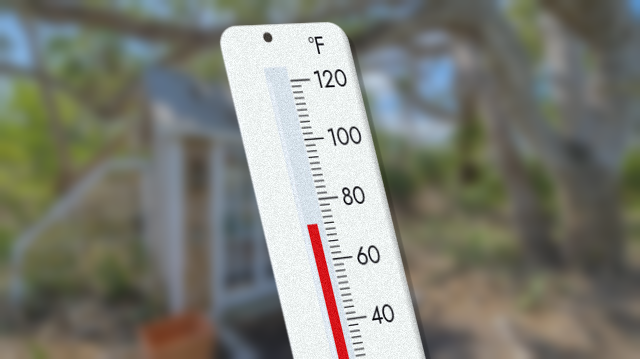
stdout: °F 72
